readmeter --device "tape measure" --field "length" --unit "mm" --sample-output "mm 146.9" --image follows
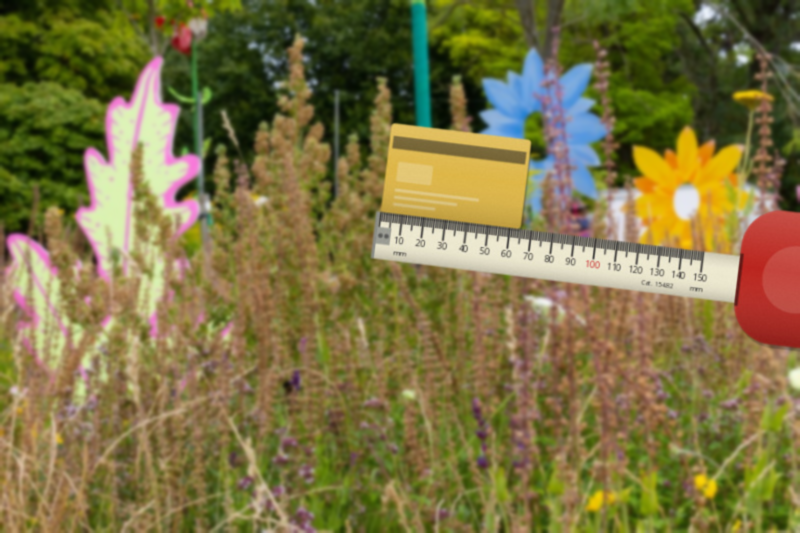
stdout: mm 65
